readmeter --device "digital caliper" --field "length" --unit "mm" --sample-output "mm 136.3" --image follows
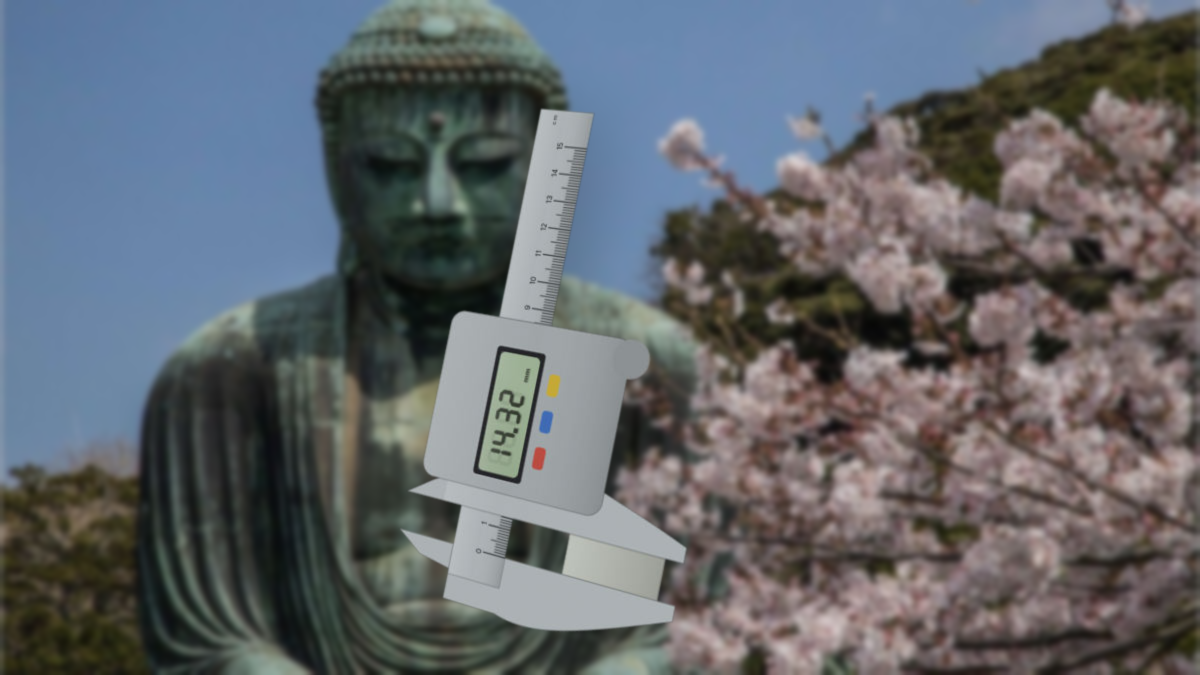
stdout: mm 14.32
